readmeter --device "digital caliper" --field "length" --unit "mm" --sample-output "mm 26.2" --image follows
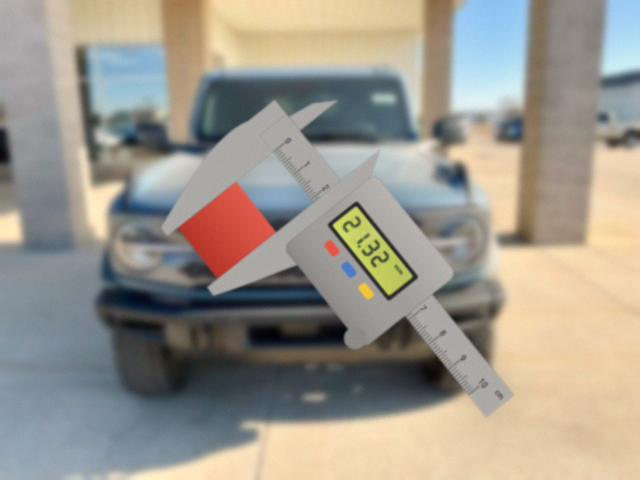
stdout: mm 21.32
